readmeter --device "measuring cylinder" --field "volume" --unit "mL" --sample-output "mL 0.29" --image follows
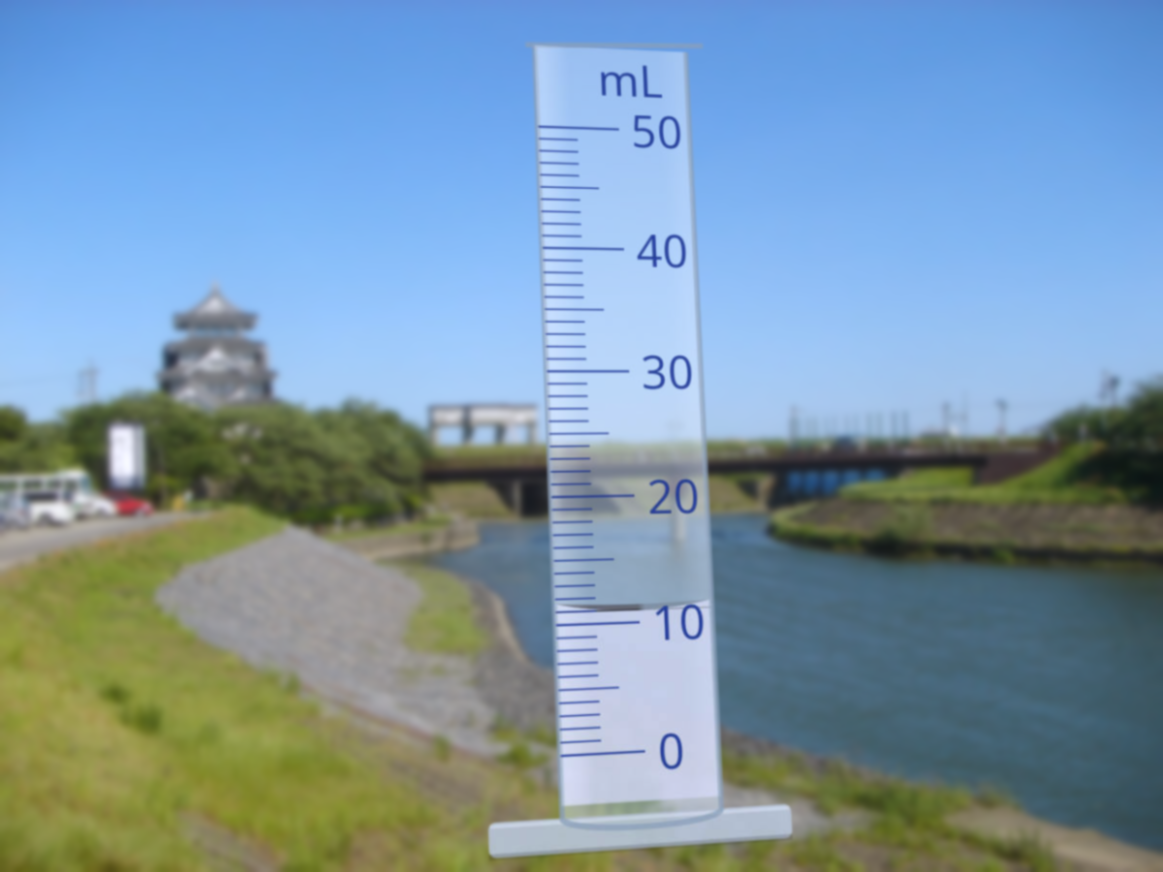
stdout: mL 11
